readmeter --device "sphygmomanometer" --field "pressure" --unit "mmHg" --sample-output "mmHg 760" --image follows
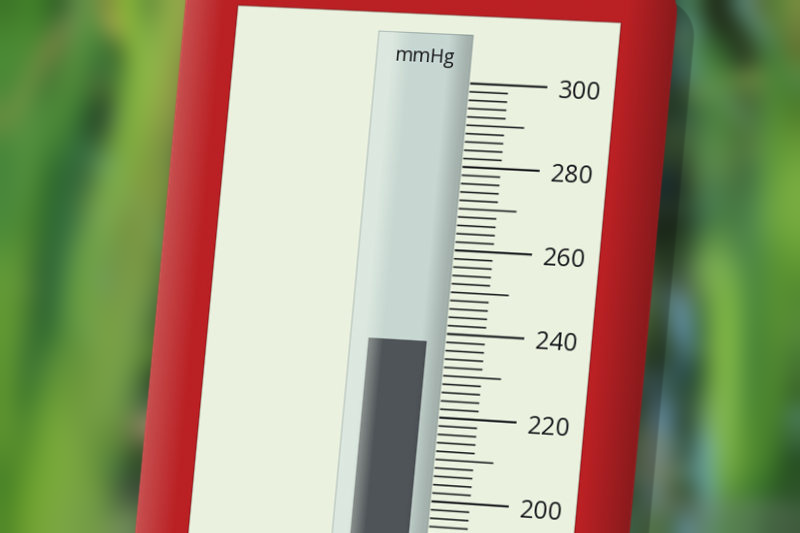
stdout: mmHg 238
